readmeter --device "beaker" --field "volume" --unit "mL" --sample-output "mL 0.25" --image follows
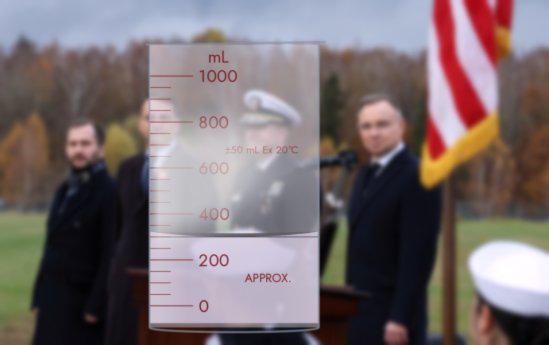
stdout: mL 300
